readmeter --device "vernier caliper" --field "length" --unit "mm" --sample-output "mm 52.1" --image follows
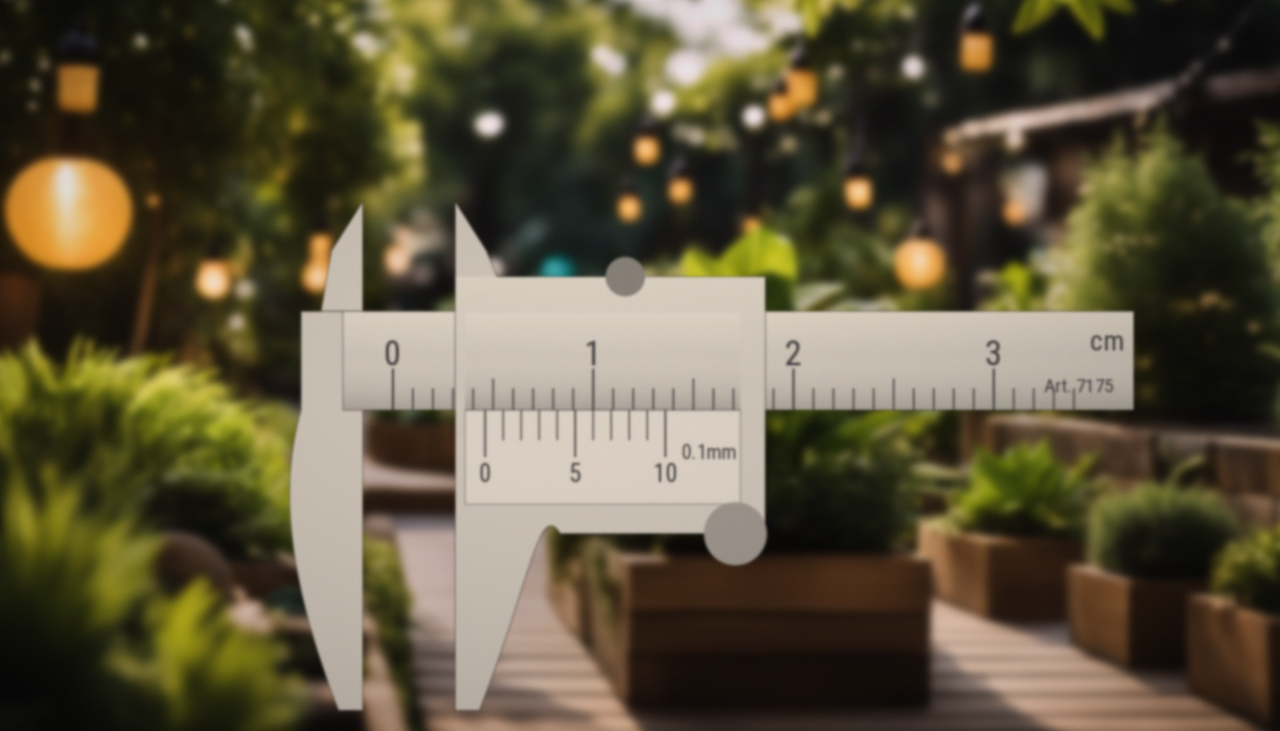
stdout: mm 4.6
